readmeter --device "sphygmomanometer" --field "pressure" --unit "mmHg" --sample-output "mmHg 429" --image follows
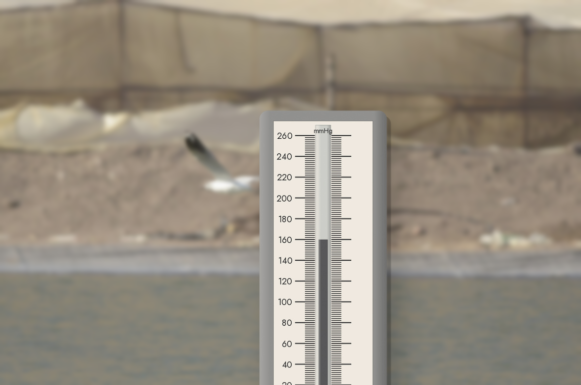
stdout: mmHg 160
